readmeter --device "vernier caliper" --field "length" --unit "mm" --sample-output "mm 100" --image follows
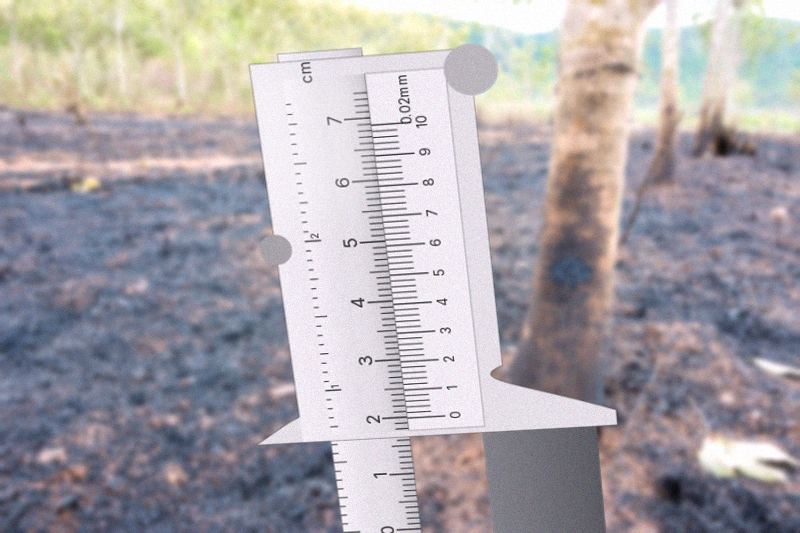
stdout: mm 19.8
